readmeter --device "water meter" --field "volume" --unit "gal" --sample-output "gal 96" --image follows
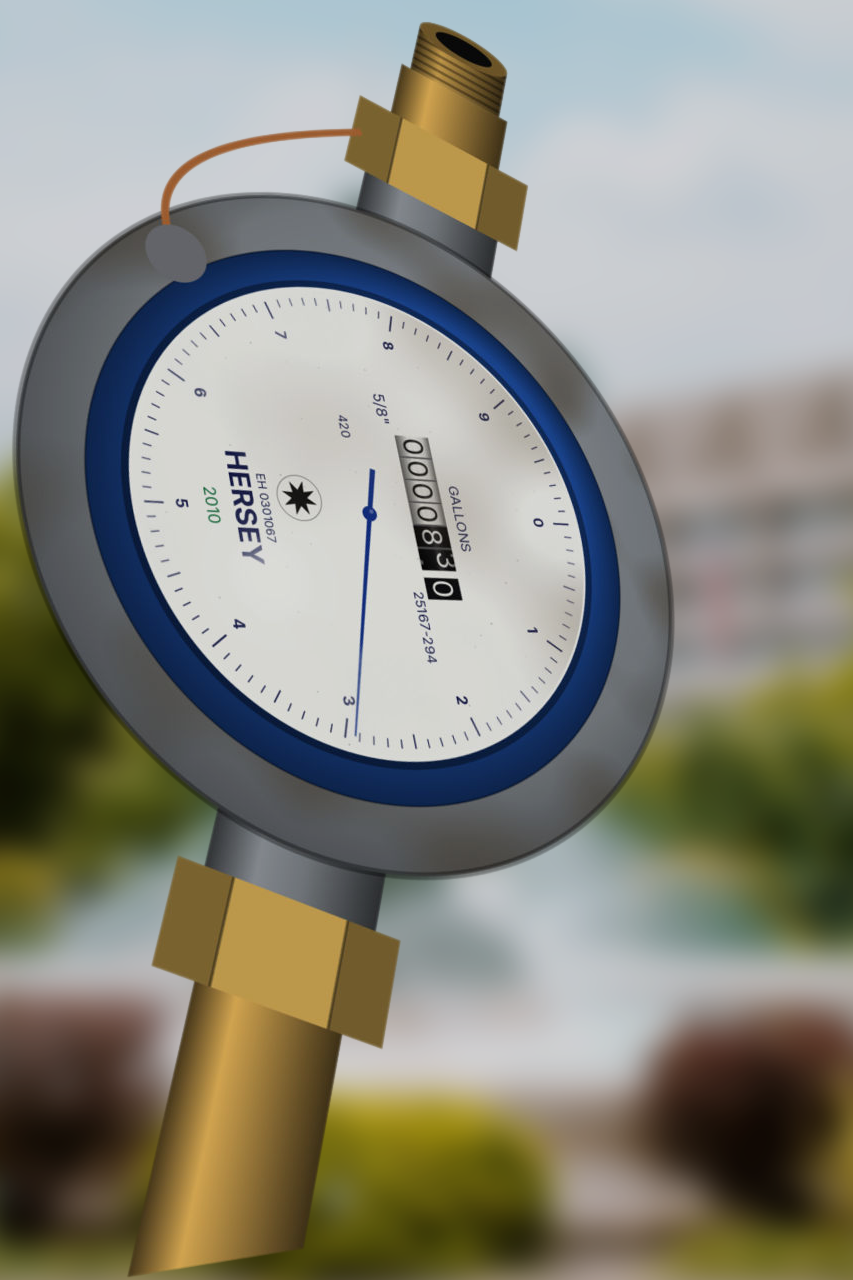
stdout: gal 832.9
